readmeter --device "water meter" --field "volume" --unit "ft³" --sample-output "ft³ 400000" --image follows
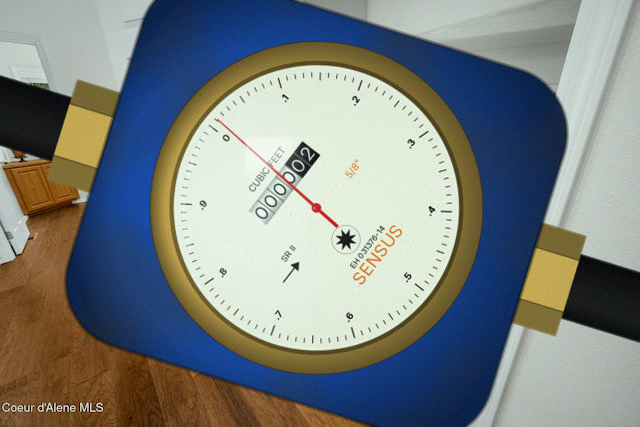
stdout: ft³ 2.01
